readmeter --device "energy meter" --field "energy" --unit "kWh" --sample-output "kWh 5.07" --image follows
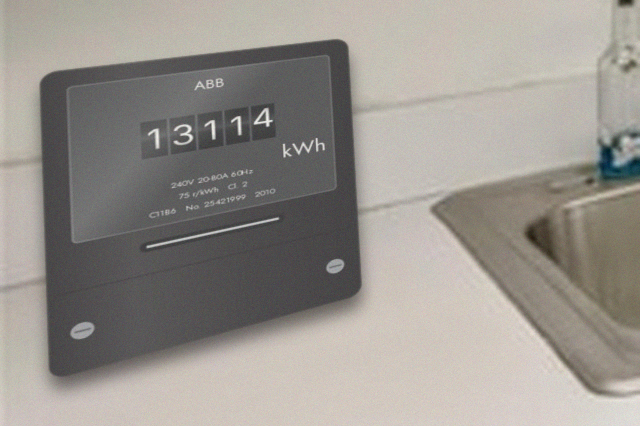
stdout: kWh 13114
